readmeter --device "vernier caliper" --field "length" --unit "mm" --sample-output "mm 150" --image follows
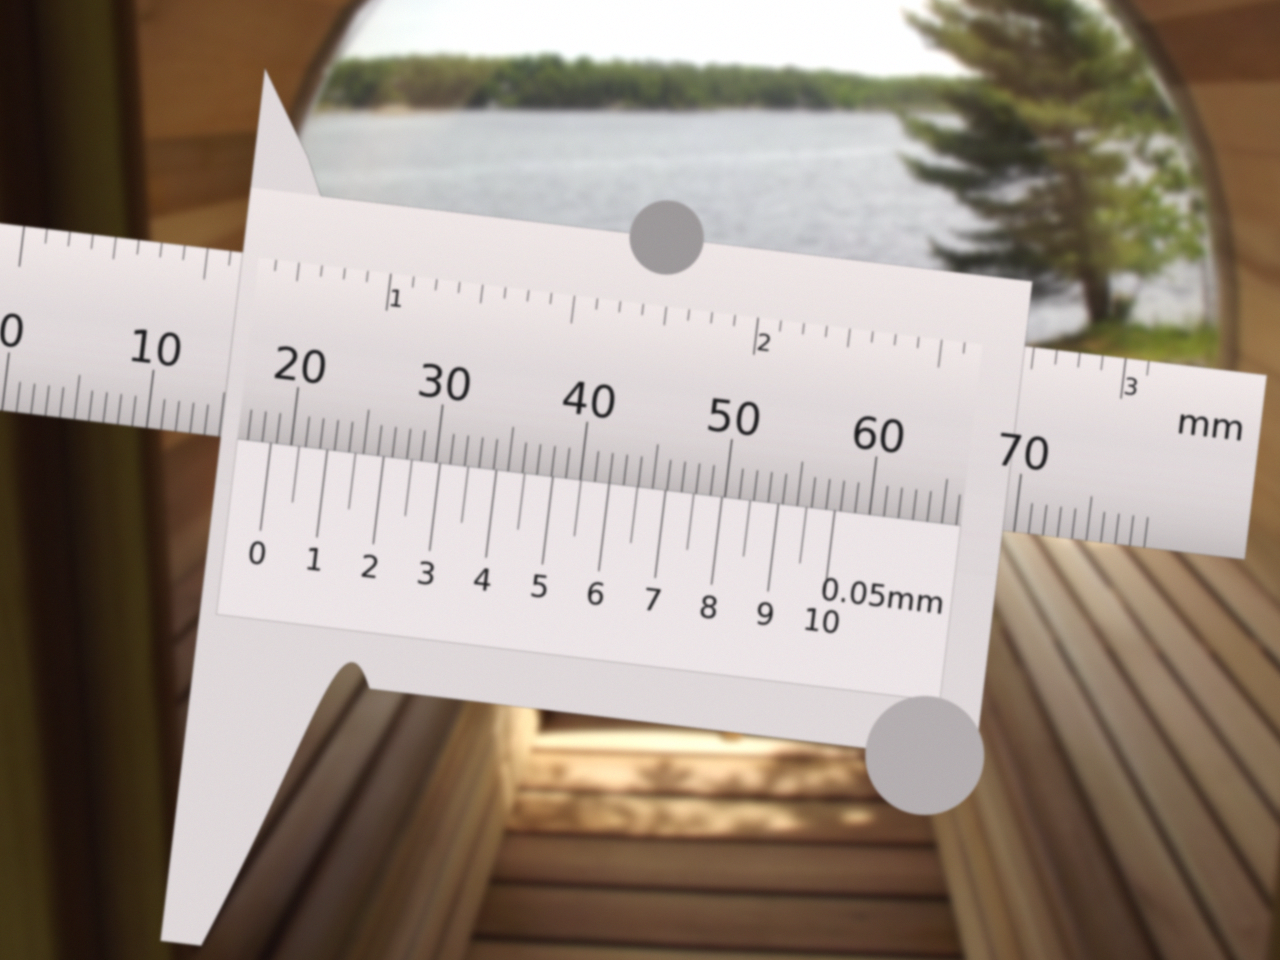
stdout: mm 18.6
